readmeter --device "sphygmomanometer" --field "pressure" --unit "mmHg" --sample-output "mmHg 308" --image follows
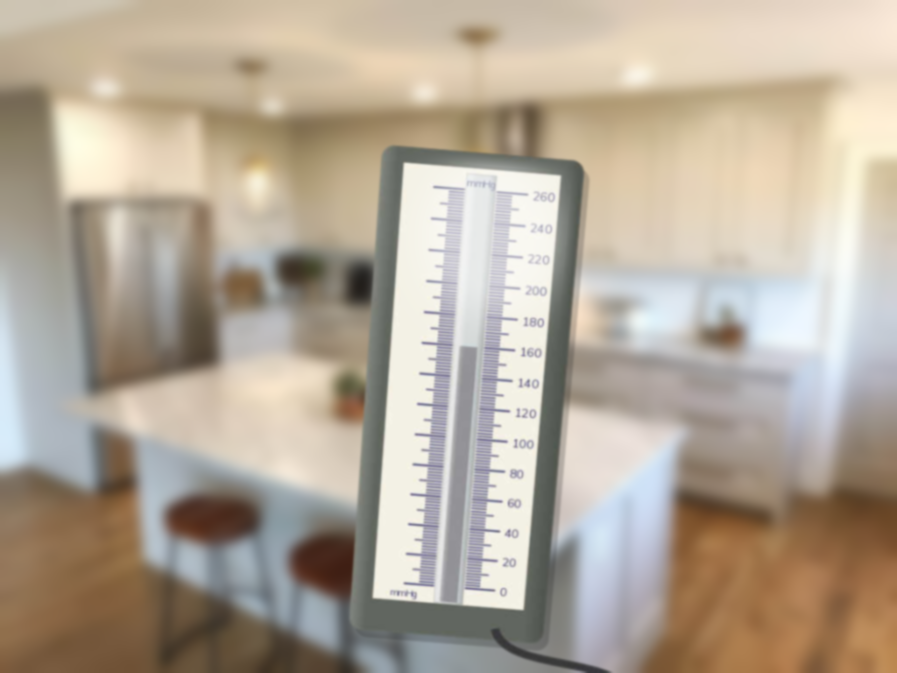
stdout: mmHg 160
